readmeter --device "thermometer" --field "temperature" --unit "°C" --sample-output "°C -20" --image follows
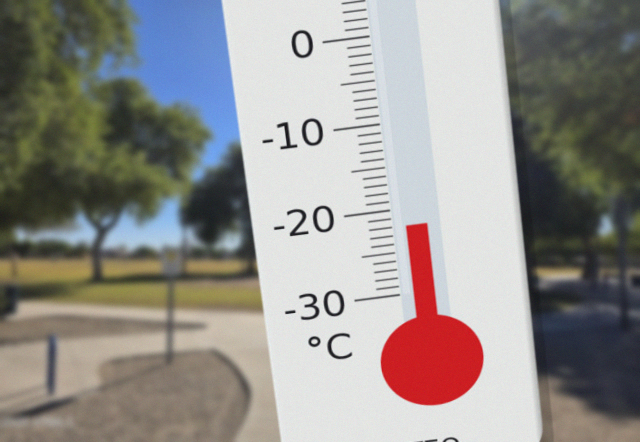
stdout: °C -22
